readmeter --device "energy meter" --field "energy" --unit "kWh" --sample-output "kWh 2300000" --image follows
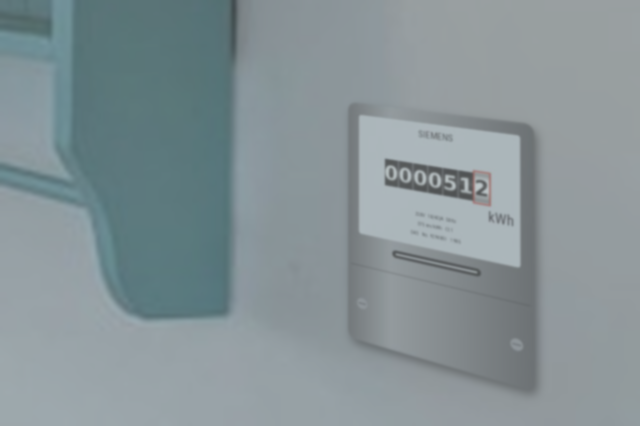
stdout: kWh 51.2
